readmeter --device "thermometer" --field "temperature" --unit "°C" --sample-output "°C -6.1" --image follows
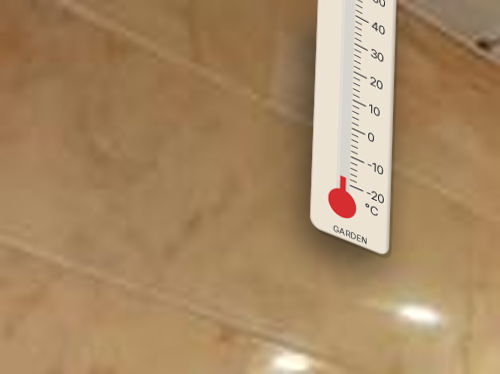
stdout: °C -18
